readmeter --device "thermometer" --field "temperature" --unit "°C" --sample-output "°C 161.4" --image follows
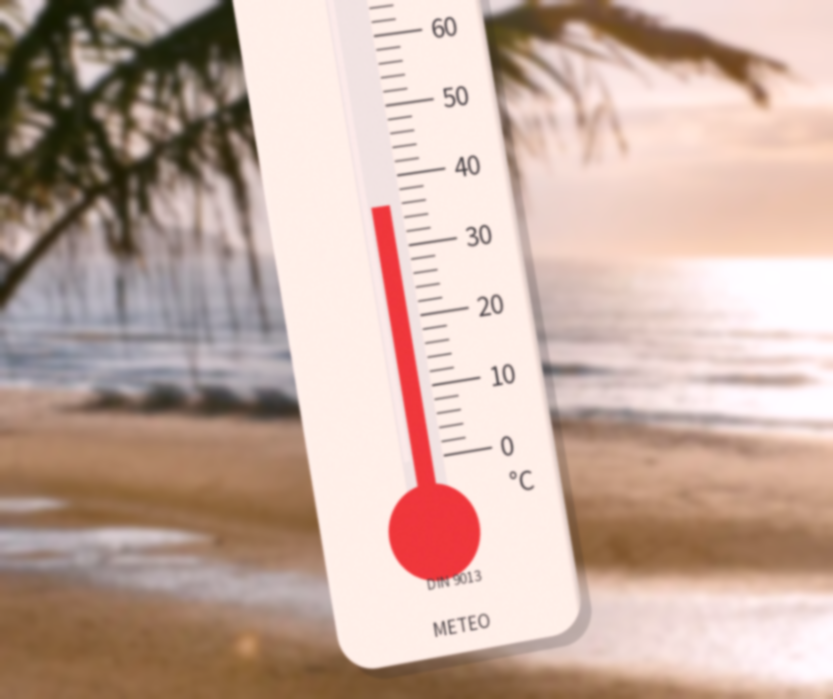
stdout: °C 36
